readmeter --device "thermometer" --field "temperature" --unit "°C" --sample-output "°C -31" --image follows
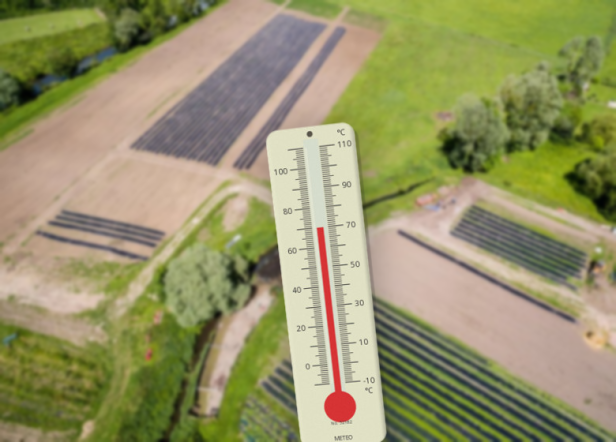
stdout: °C 70
